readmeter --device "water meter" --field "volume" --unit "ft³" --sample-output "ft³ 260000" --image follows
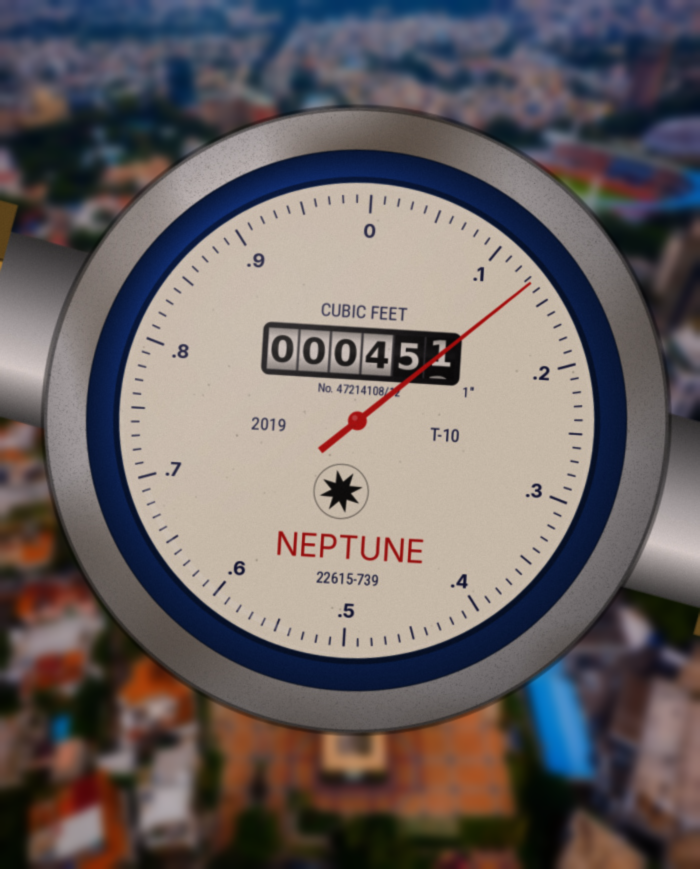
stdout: ft³ 451.13
